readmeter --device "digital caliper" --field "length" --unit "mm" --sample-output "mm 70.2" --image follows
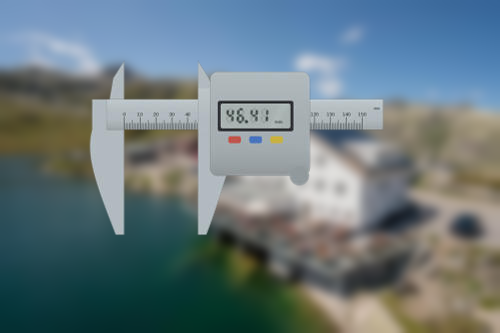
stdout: mm 46.41
